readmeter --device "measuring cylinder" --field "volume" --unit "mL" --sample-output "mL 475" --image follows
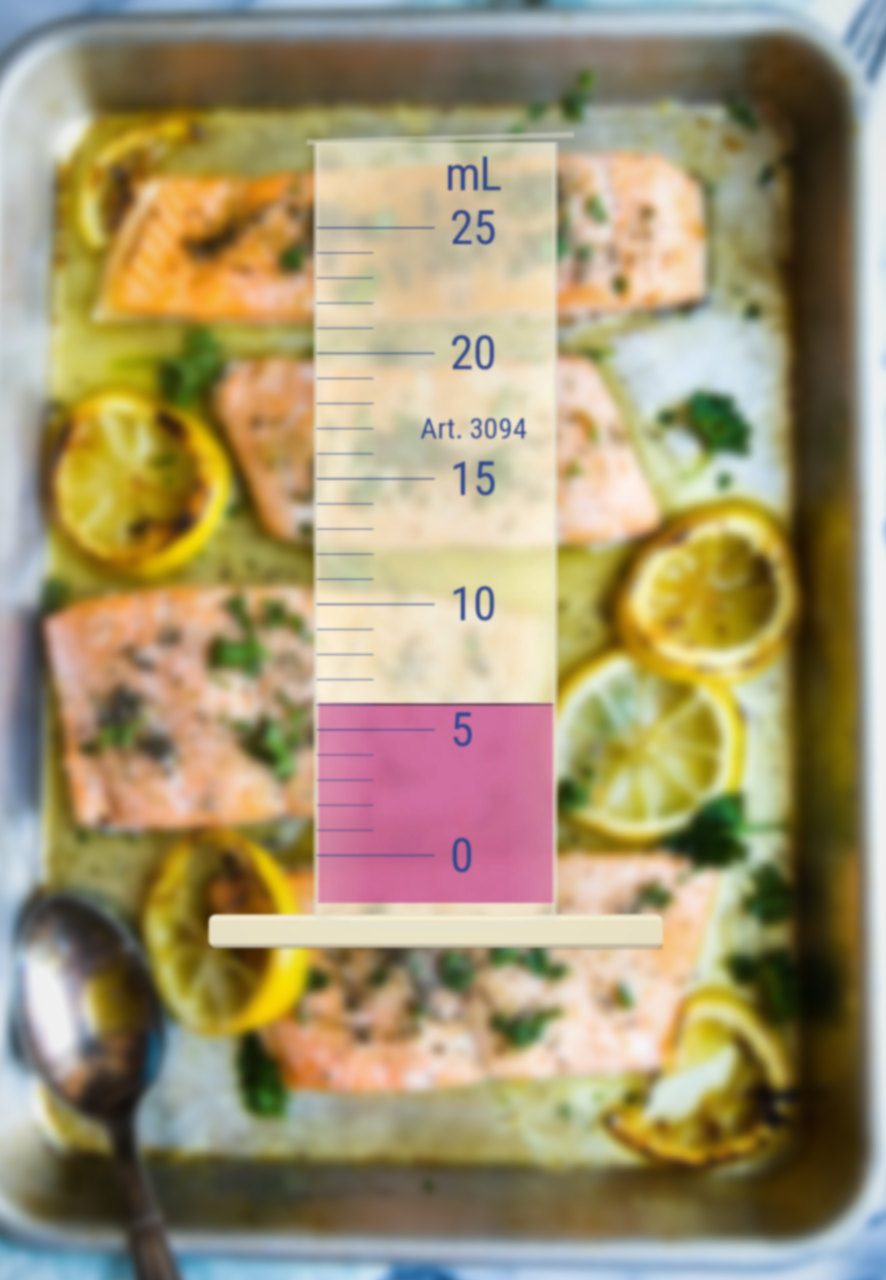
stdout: mL 6
